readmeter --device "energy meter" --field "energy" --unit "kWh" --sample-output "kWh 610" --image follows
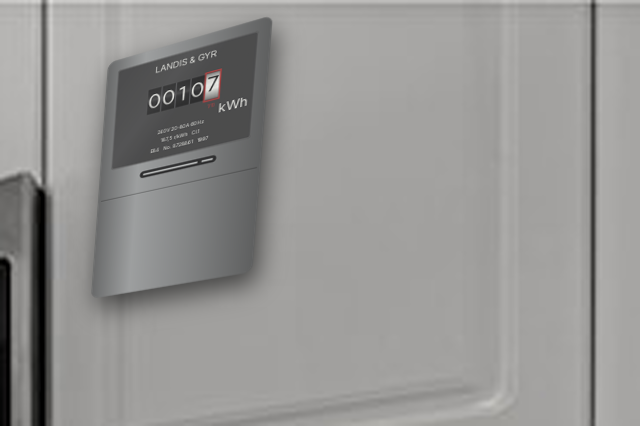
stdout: kWh 10.7
